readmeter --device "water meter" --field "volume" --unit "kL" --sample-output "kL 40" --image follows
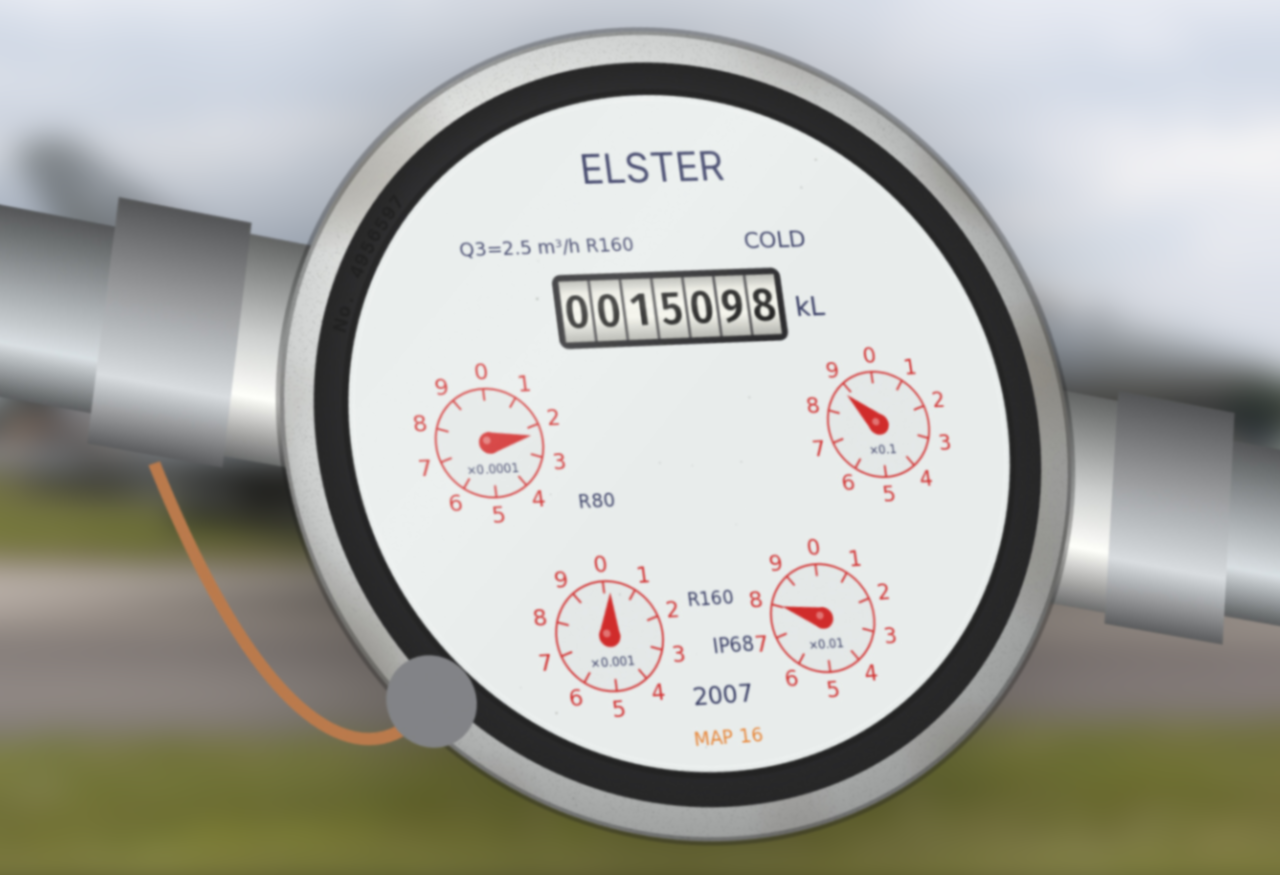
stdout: kL 15098.8802
